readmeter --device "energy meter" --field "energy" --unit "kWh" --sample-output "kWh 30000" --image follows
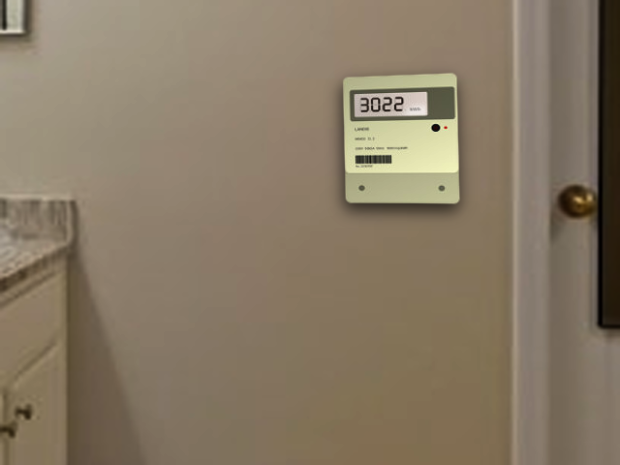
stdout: kWh 3022
